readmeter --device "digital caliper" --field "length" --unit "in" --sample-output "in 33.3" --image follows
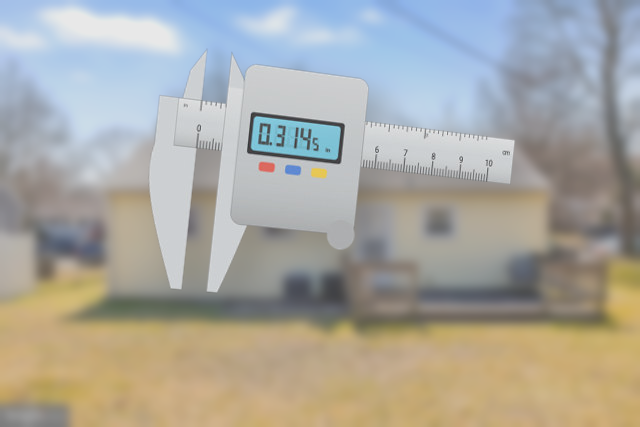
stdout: in 0.3145
